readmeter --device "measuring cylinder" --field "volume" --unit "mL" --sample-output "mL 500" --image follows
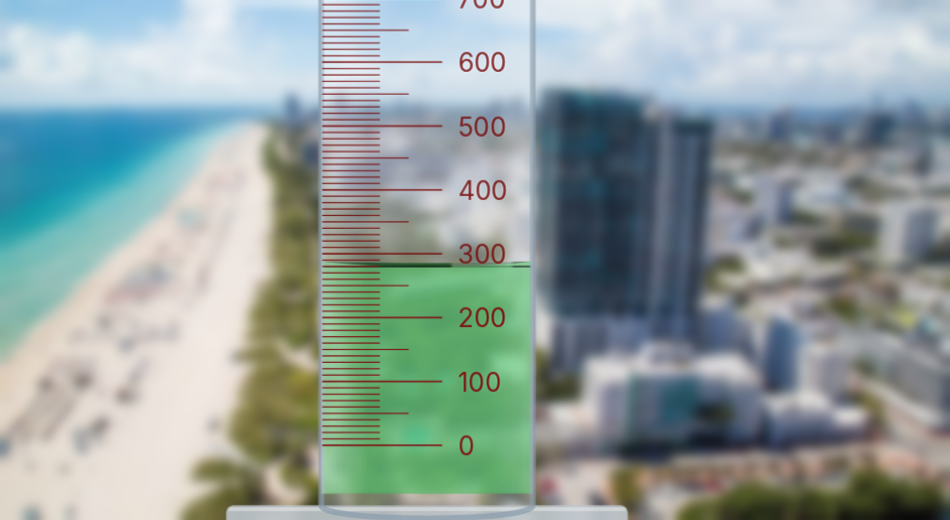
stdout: mL 280
